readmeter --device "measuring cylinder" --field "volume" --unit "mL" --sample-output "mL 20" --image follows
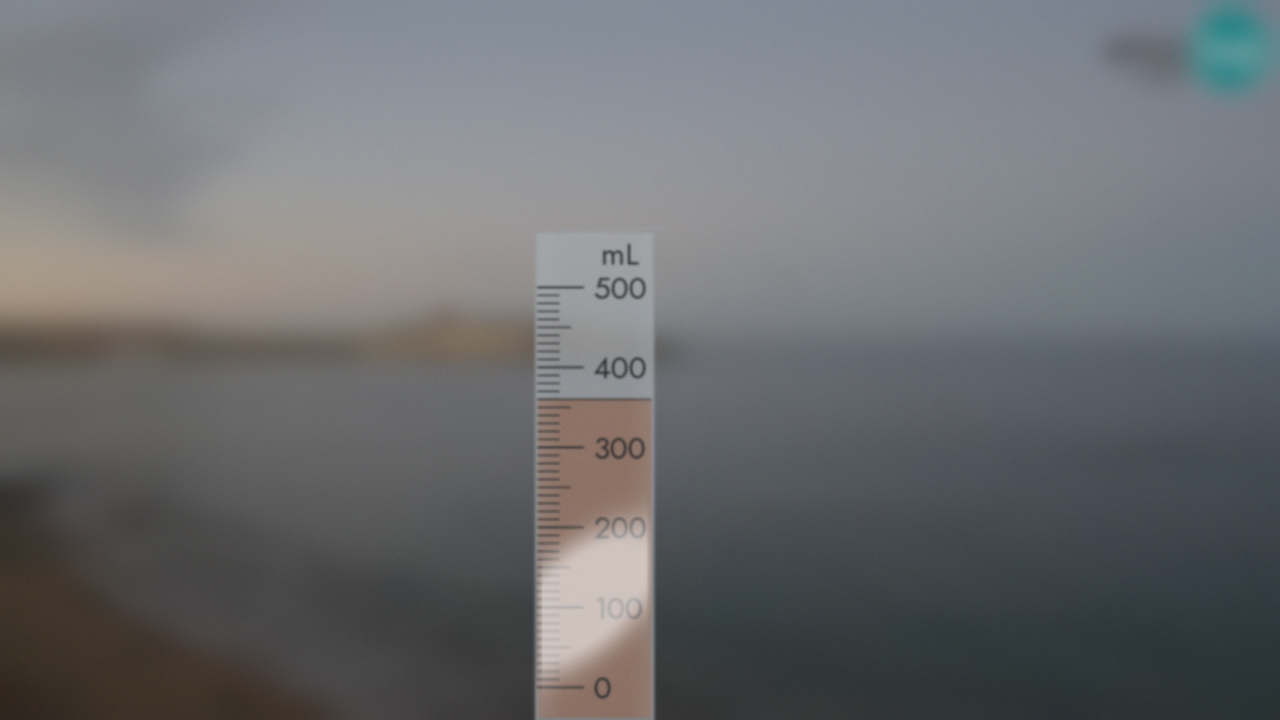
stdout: mL 360
